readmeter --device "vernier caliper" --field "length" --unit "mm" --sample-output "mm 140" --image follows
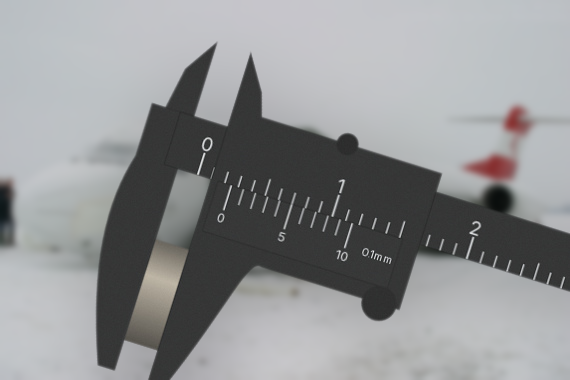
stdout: mm 2.5
